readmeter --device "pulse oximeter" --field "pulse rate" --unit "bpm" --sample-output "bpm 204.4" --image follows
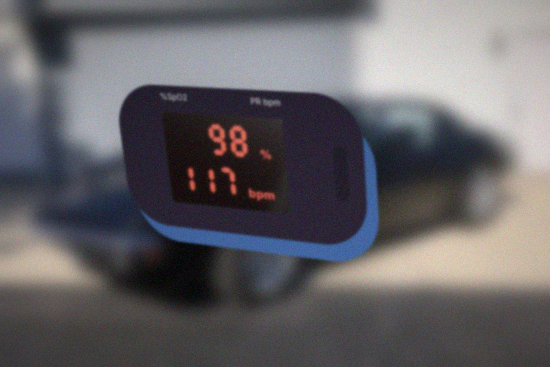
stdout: bpm 117
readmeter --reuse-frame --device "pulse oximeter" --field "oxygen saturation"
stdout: % 98
